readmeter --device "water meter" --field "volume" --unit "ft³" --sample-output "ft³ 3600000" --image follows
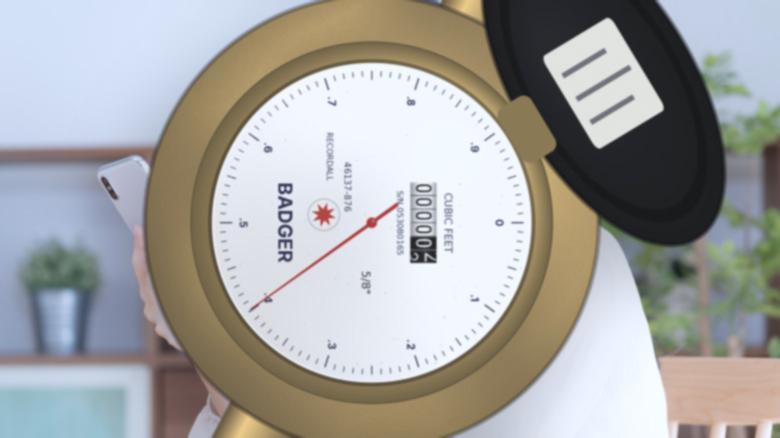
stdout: ft³ 2.40
